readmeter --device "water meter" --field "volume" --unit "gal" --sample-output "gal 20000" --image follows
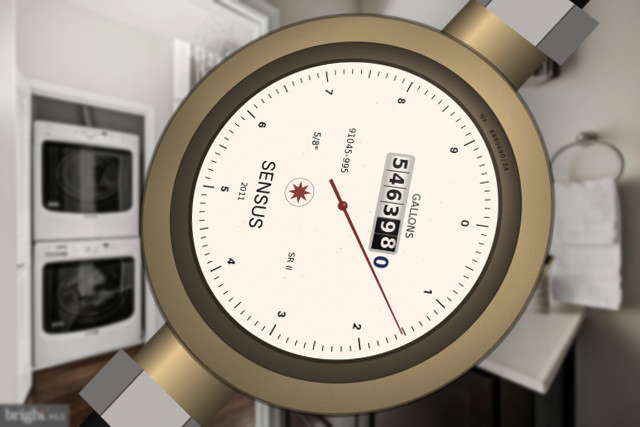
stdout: gal 5463981.5
